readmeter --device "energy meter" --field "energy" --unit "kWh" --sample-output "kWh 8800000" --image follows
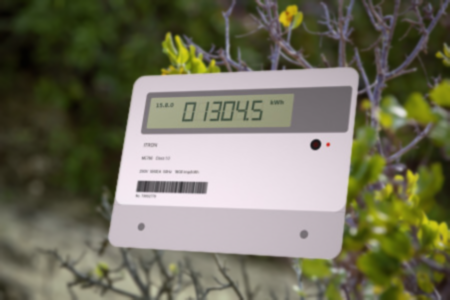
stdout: kWh 1304.5
